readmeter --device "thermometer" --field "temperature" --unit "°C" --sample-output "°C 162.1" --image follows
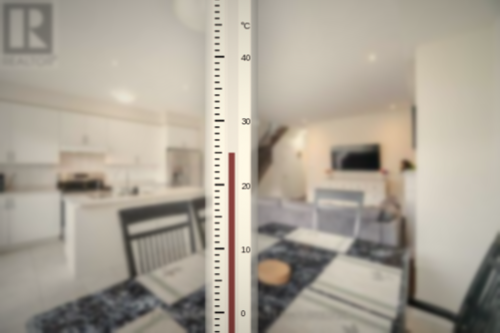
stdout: °C 25
